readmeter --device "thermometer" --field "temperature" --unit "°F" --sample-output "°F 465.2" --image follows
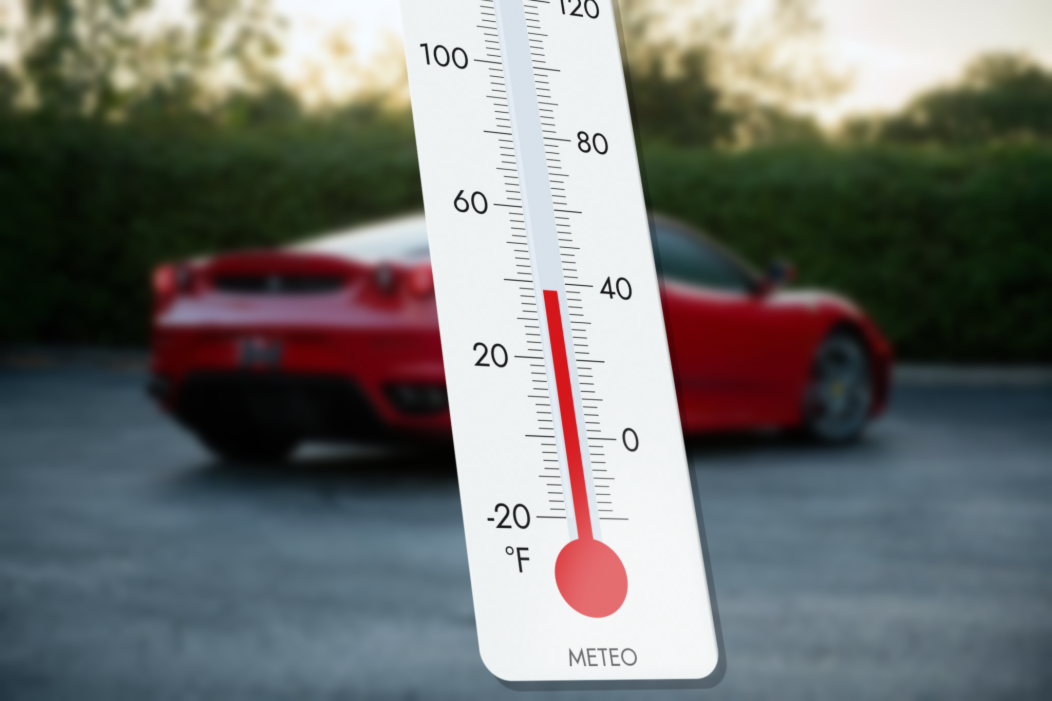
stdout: °F 38
